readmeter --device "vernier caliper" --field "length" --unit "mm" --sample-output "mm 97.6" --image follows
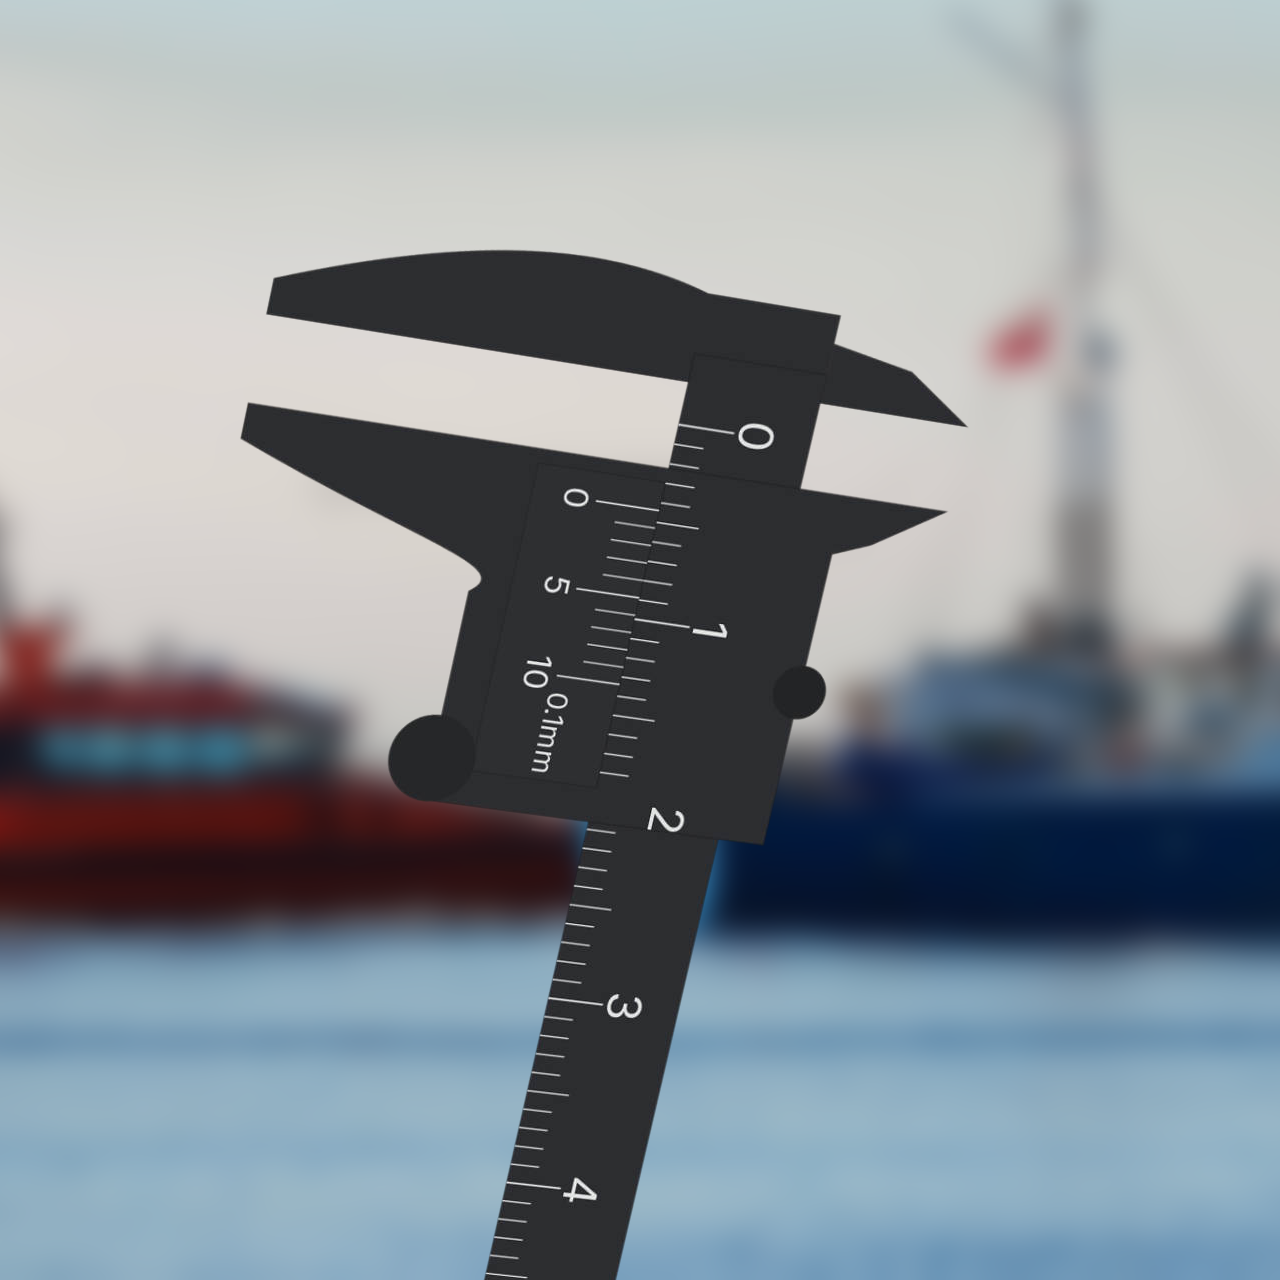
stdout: mm 4.4
